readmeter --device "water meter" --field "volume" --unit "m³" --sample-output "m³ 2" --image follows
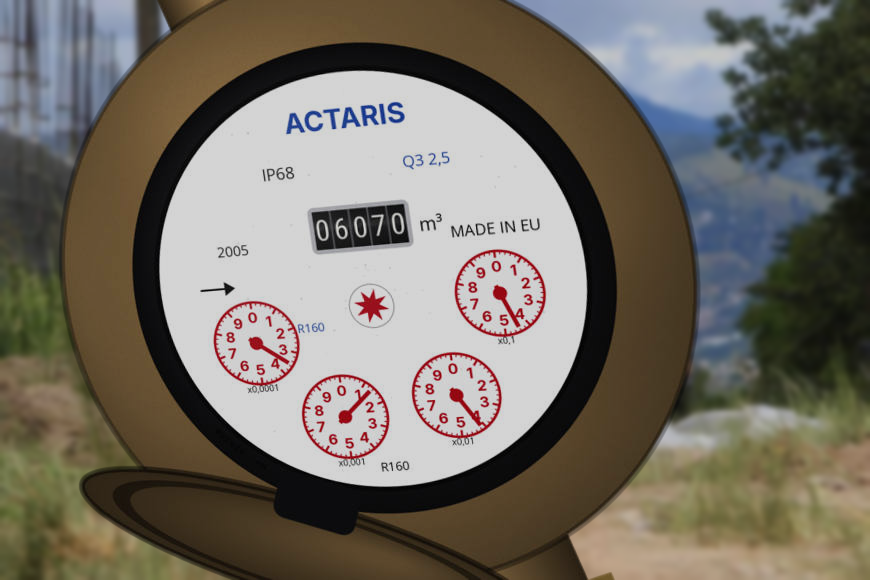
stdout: m³ 6070.4413
